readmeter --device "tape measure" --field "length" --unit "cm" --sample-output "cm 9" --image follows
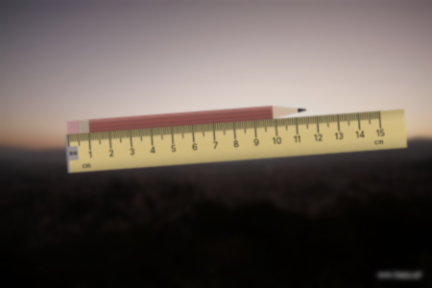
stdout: cm 11.5
